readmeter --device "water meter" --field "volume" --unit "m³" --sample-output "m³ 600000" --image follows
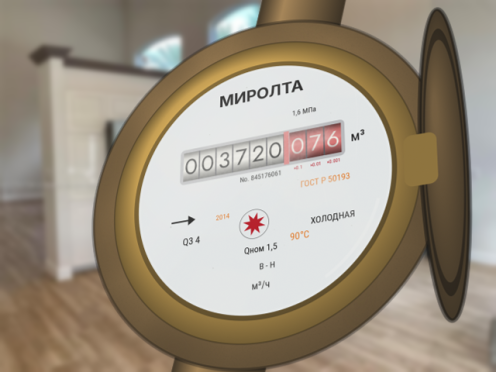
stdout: m³ 3720.076
